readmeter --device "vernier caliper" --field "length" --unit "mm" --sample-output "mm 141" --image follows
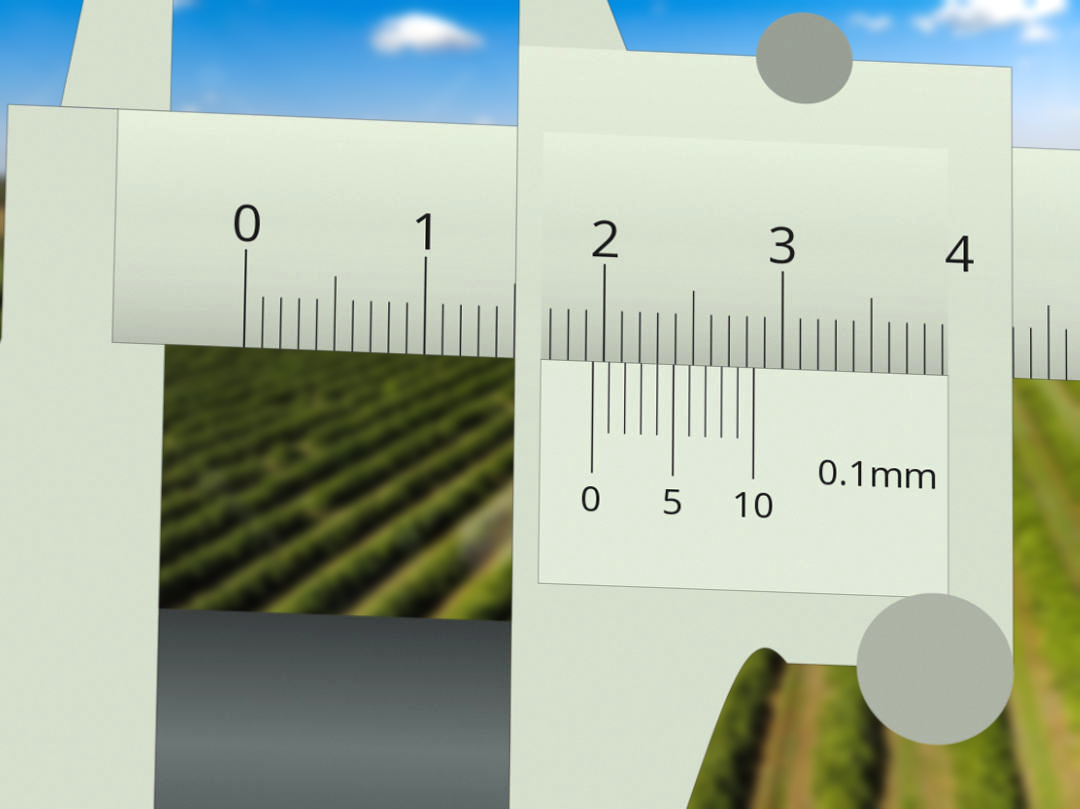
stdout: mm 19.4
